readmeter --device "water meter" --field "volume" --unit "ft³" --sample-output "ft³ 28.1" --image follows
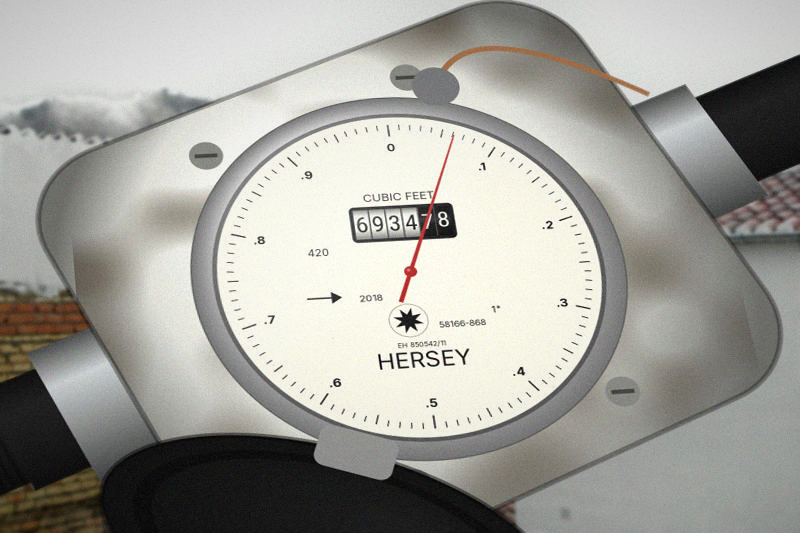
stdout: ft³ 693478.06
